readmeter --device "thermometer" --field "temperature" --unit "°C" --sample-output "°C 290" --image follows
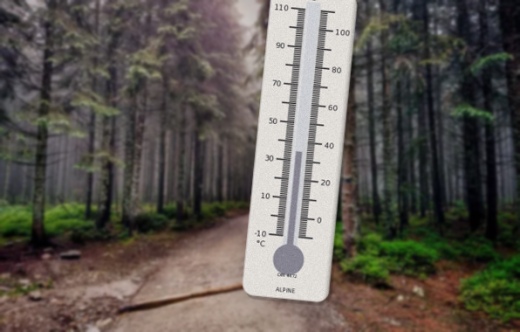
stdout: °C 35
